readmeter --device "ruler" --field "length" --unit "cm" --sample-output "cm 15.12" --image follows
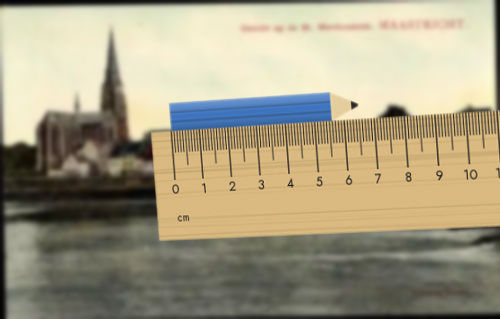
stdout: cm 6.5
